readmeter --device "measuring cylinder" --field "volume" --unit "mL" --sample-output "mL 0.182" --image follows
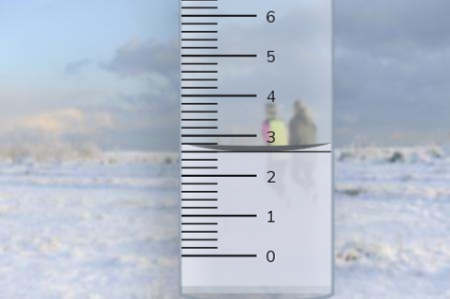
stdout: mL 2.6
